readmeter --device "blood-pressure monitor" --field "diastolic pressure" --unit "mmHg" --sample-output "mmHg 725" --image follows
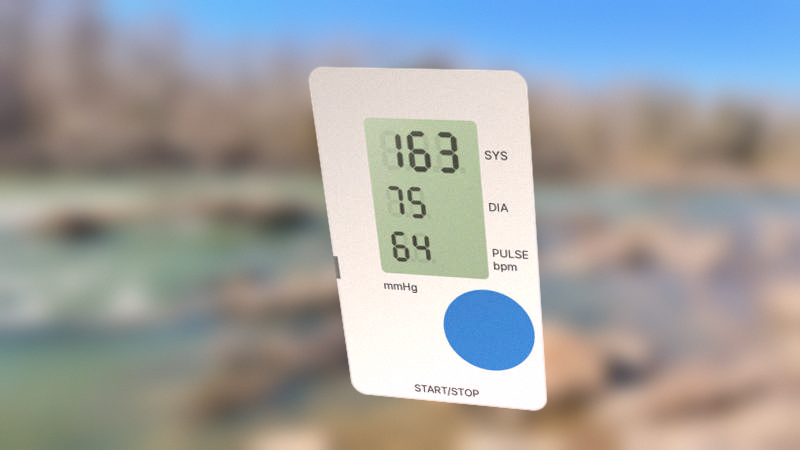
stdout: mmHg 75
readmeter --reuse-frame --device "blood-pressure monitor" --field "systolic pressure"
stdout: mmHg 163
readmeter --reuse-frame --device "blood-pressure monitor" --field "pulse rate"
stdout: bpm 64
